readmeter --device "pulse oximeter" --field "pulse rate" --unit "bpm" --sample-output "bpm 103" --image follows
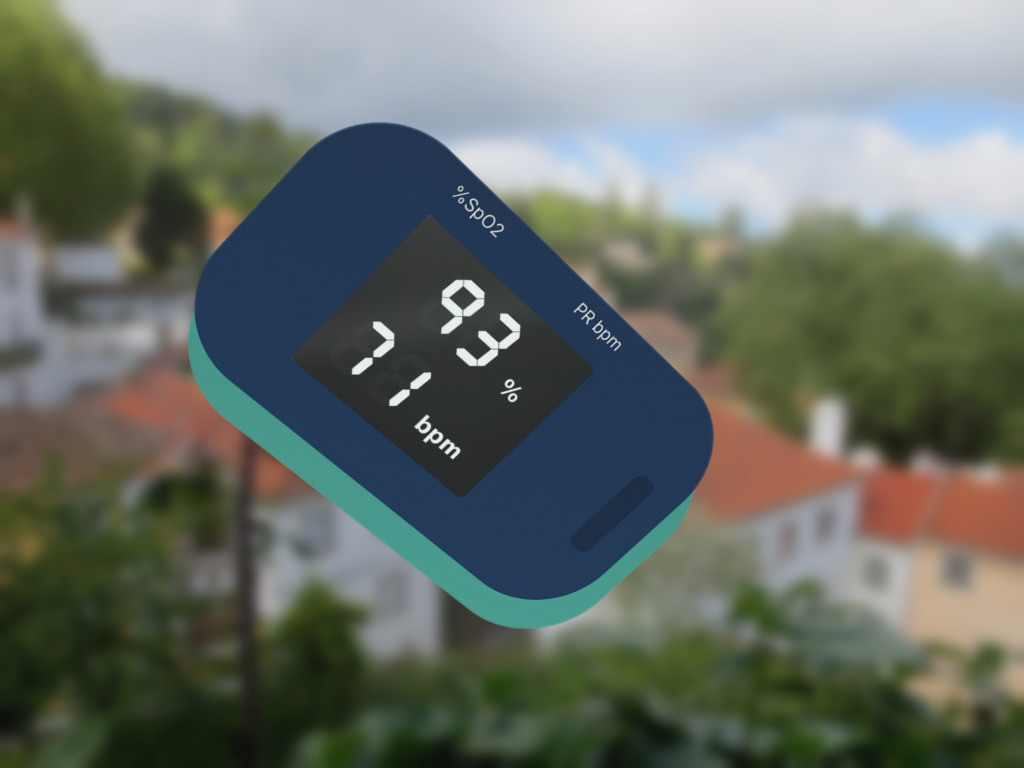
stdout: bpm 71
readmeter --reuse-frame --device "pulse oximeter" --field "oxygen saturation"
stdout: % 93
